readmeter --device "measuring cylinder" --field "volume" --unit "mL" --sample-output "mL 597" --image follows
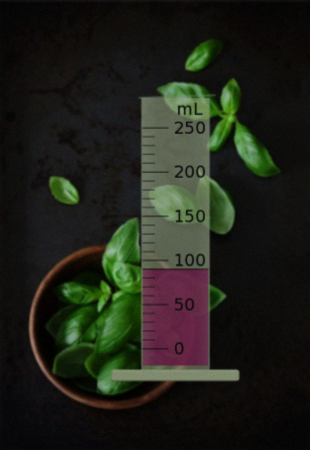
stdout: mL 90
